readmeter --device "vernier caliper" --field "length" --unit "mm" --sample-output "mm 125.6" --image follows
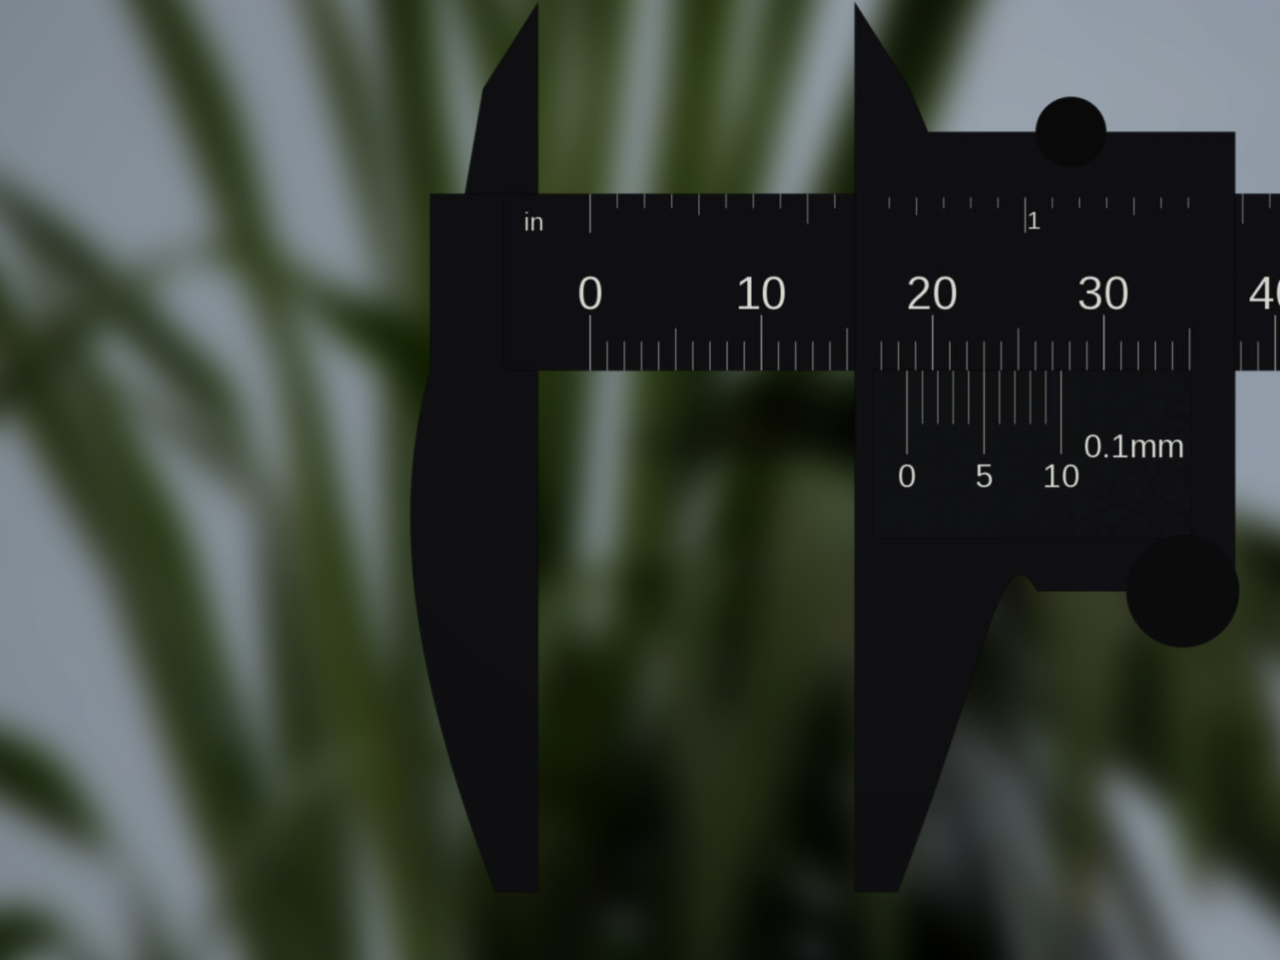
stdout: mm 18.5
